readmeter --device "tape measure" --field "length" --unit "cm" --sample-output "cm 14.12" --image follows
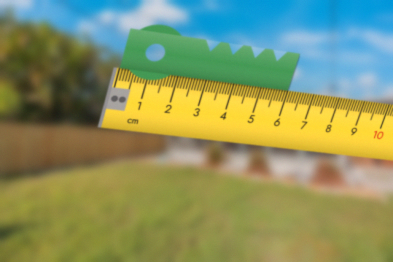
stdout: cm 6
